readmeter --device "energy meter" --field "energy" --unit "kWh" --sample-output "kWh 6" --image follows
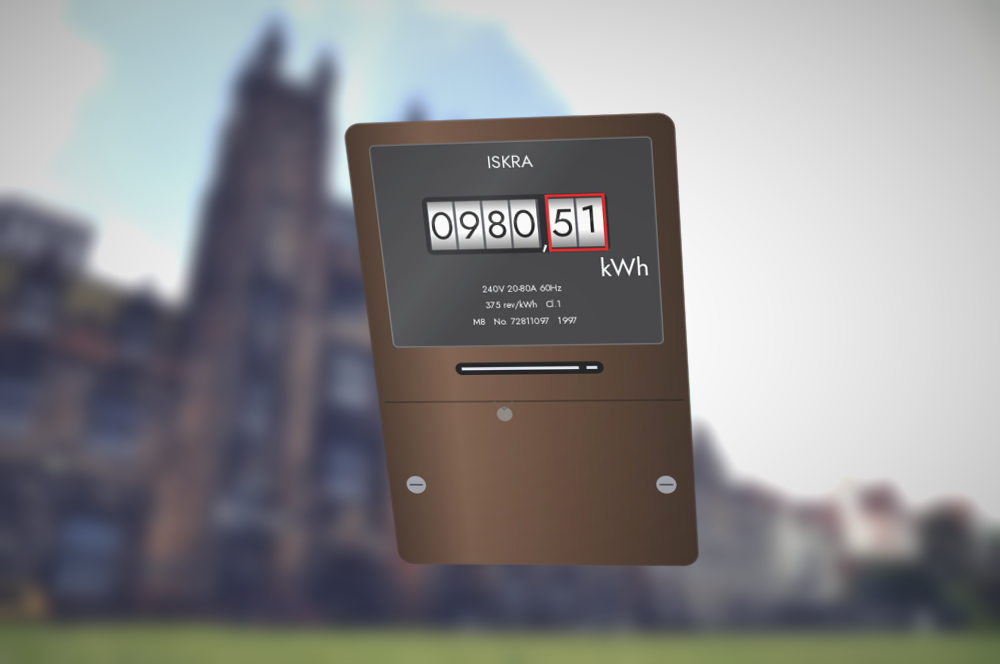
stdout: kWh 980.51
